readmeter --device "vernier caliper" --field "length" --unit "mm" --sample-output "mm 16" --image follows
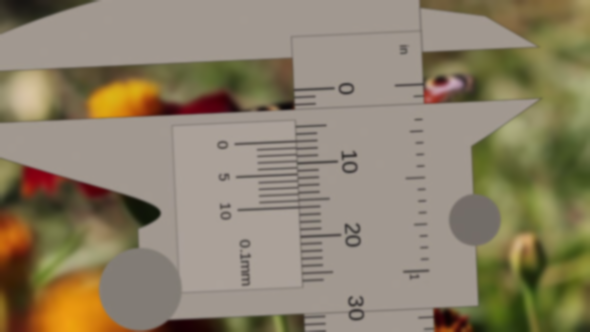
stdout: mm 7.0
